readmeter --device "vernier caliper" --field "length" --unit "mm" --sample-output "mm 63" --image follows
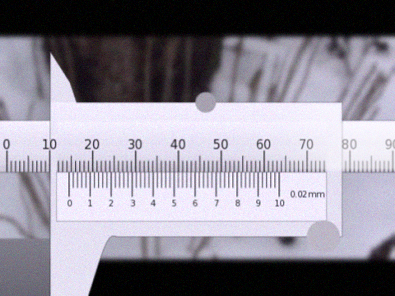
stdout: mm 14.5
